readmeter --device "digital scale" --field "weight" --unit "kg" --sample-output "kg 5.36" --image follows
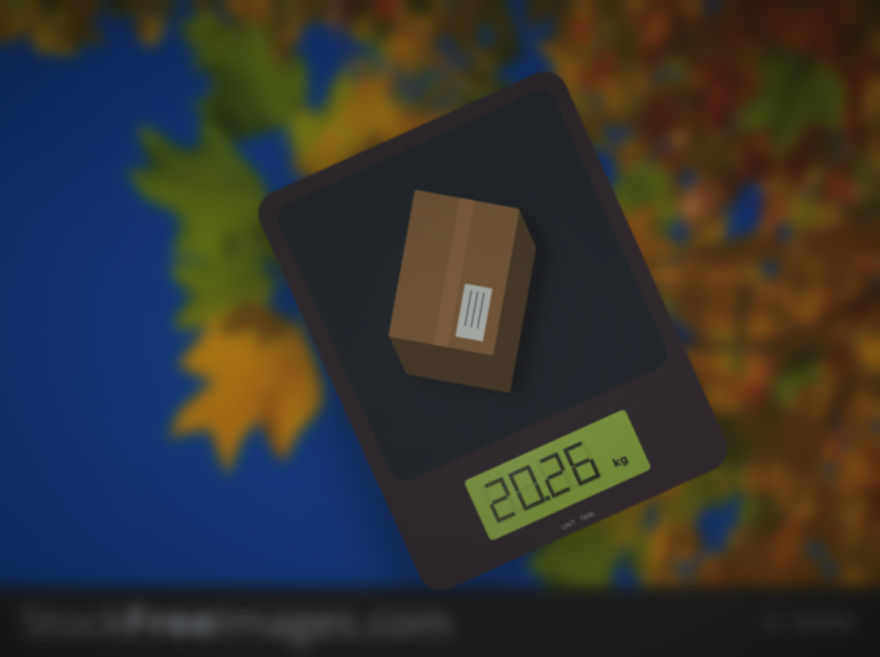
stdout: kg 20.26
